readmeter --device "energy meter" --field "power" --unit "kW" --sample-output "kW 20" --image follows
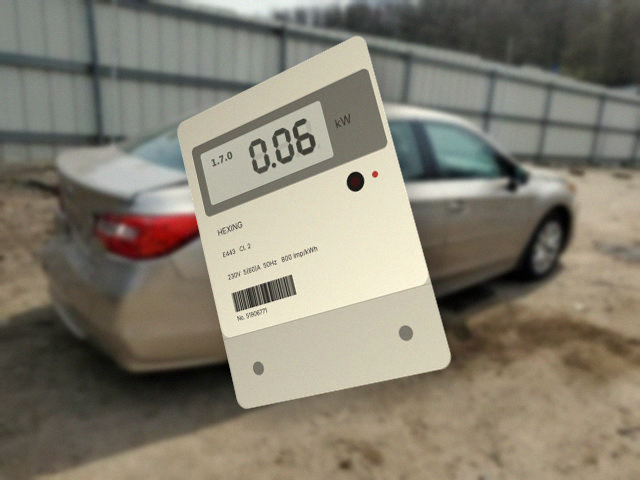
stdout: kW 0.06
